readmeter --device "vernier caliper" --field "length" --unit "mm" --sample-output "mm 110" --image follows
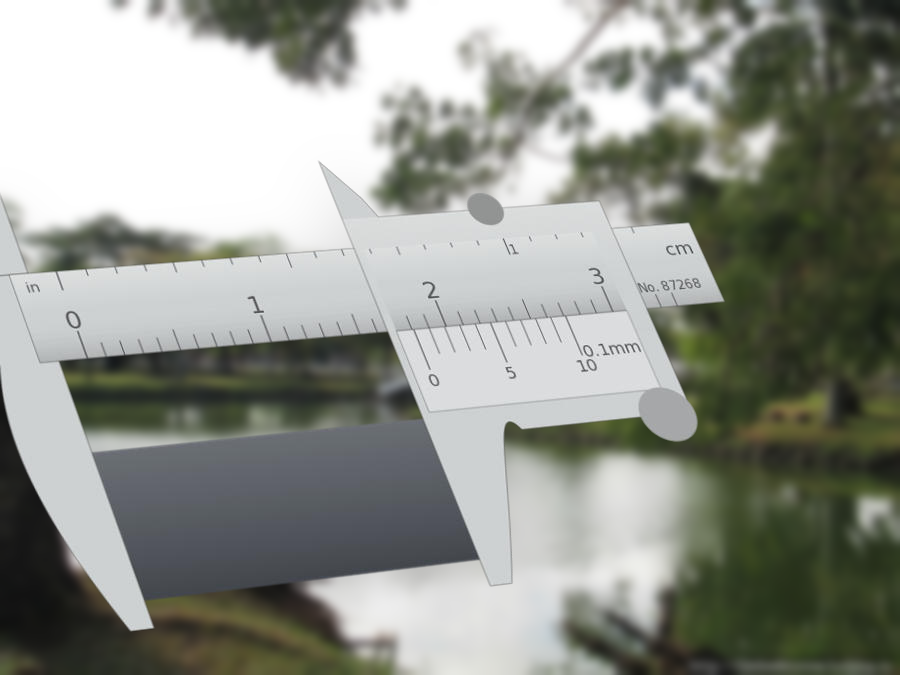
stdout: mm 18.1
